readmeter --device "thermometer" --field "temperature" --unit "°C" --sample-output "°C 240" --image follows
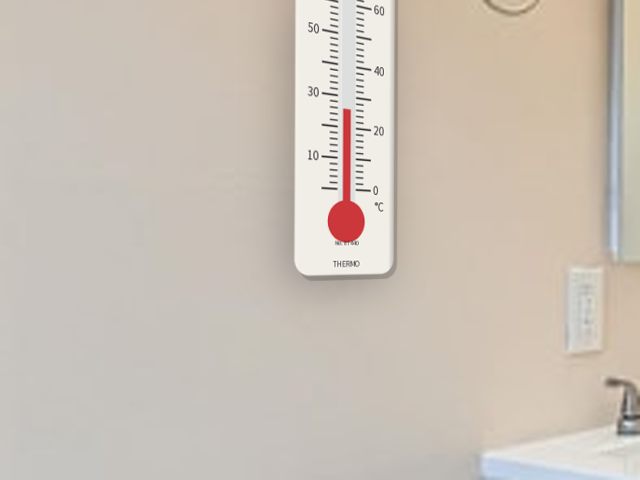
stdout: °C 26
